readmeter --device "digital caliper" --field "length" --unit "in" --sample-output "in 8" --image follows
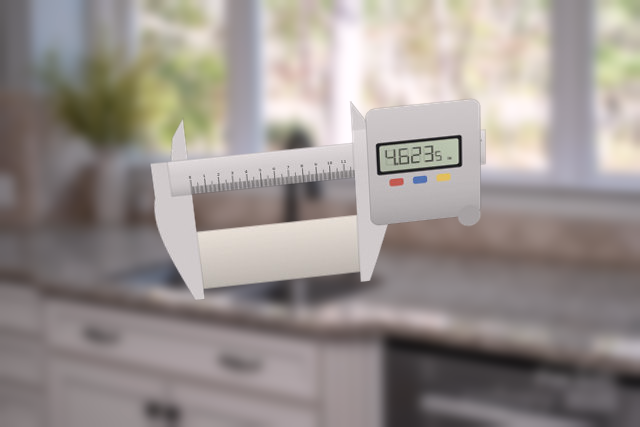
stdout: in 4.6235
